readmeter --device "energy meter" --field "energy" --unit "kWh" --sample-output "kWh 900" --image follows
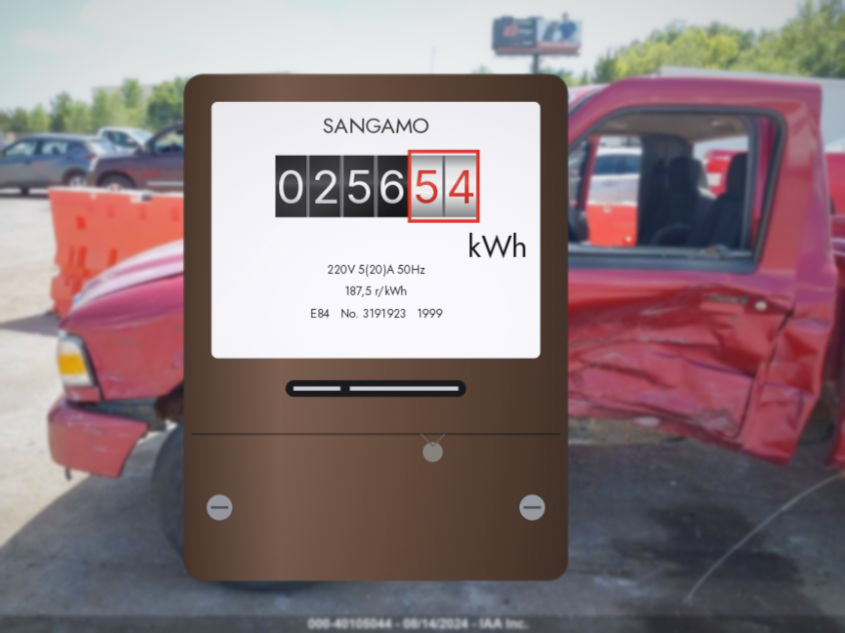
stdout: kWh 256.54
